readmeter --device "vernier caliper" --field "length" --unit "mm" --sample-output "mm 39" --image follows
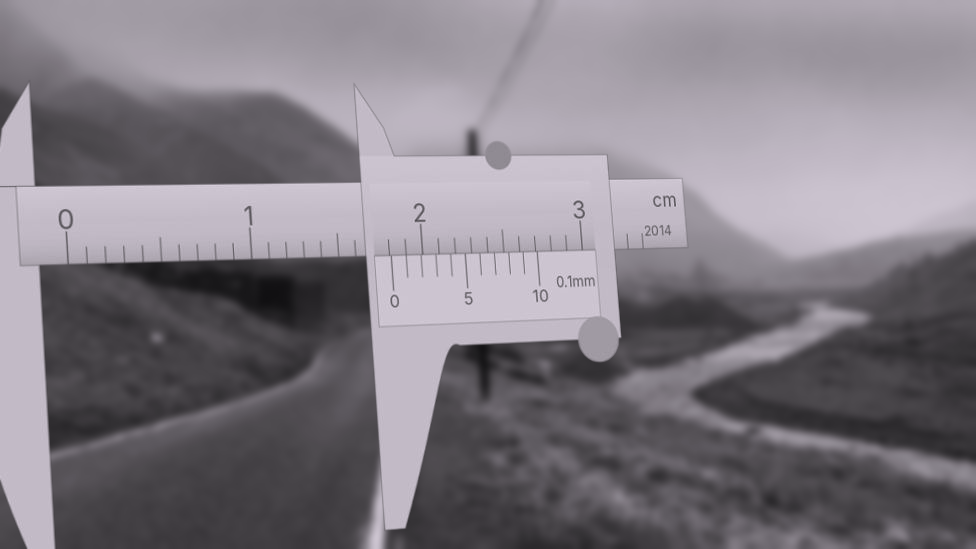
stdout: mm 18.1
